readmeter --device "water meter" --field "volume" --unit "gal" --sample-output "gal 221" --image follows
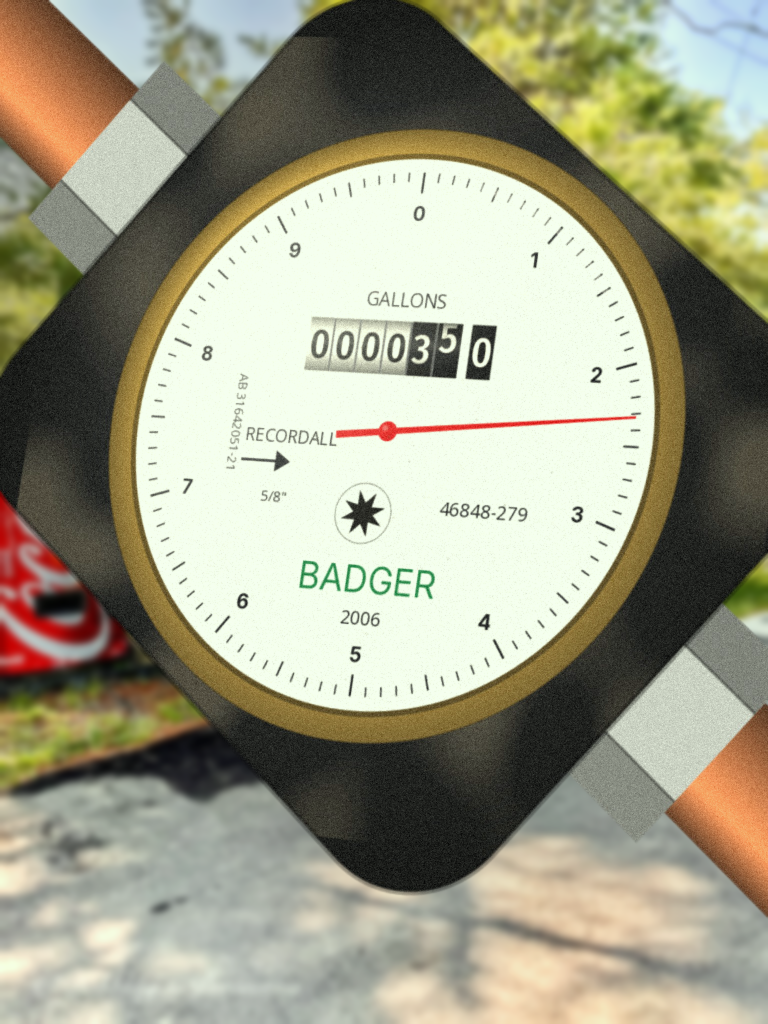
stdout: gal 352.3
